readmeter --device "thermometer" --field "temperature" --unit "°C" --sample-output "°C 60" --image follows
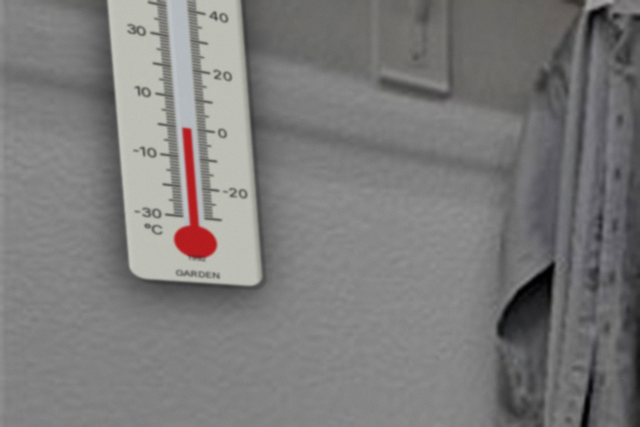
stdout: °C 0
